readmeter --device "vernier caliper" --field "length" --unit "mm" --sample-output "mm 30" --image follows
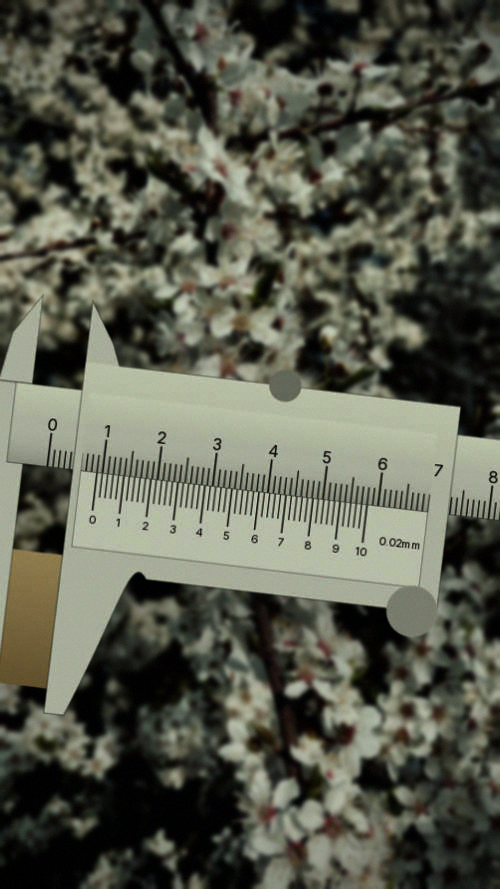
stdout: mm 9.0
